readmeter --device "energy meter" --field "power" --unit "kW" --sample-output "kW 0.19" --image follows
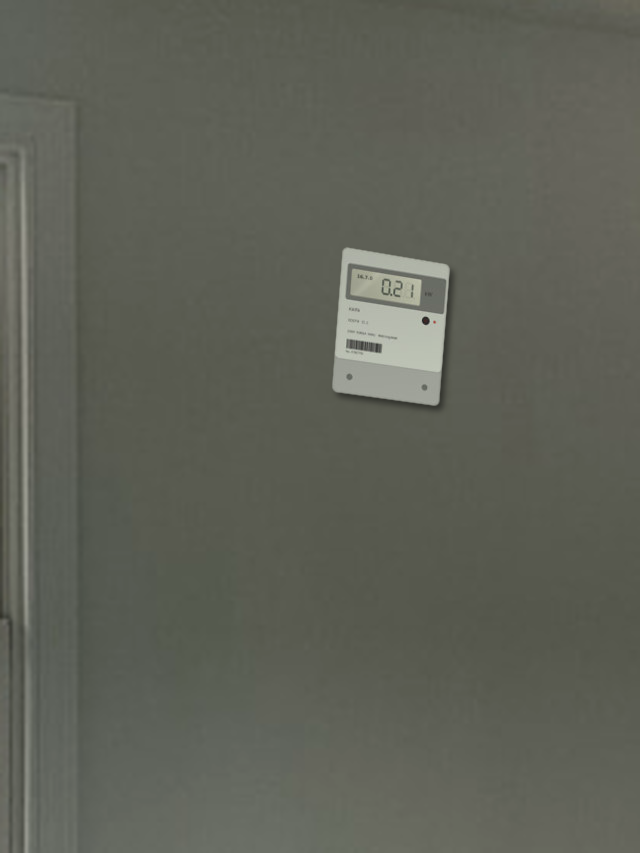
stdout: kW 0.21
